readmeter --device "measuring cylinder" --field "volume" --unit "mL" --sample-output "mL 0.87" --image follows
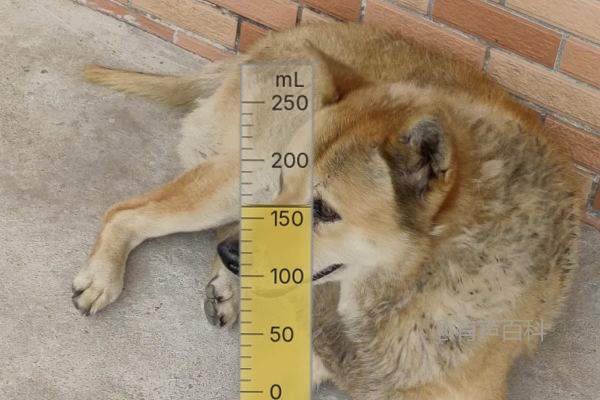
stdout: mL 160
